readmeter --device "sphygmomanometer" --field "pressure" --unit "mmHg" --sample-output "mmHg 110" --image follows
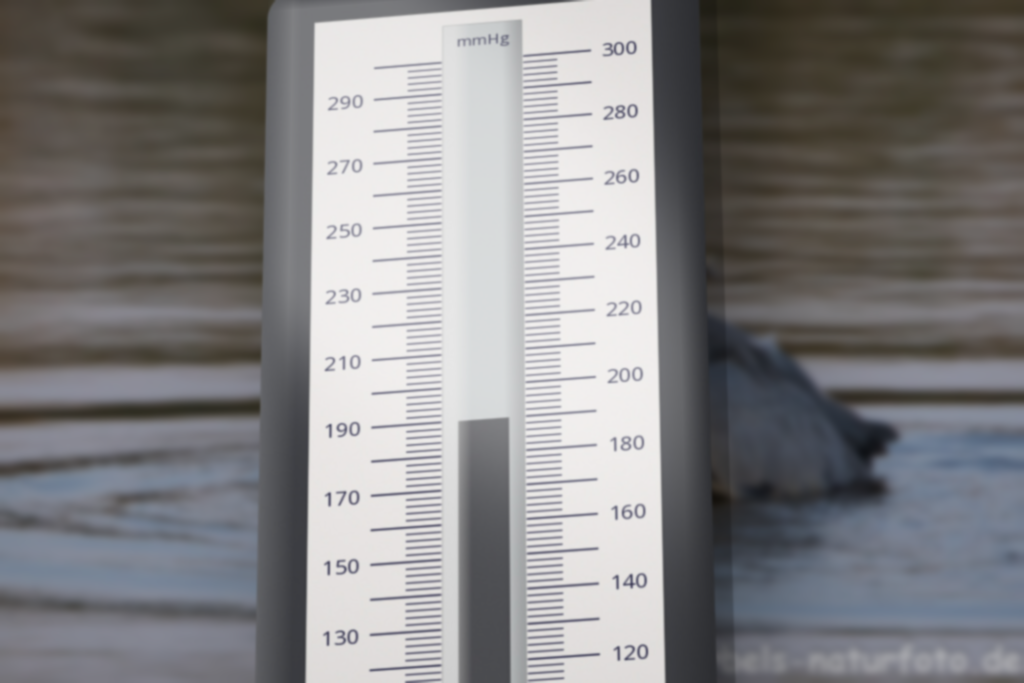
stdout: mmHg 190
